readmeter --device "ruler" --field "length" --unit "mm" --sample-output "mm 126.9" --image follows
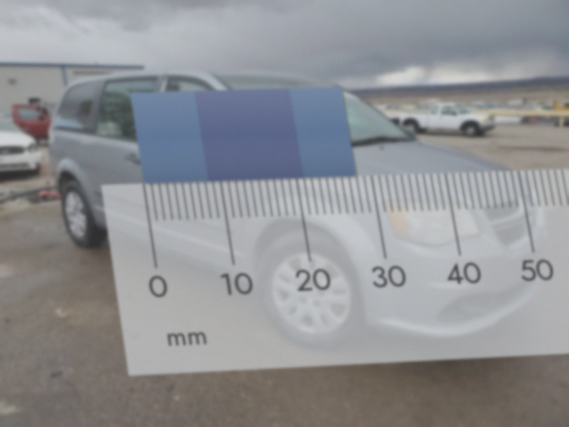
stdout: mm 28
